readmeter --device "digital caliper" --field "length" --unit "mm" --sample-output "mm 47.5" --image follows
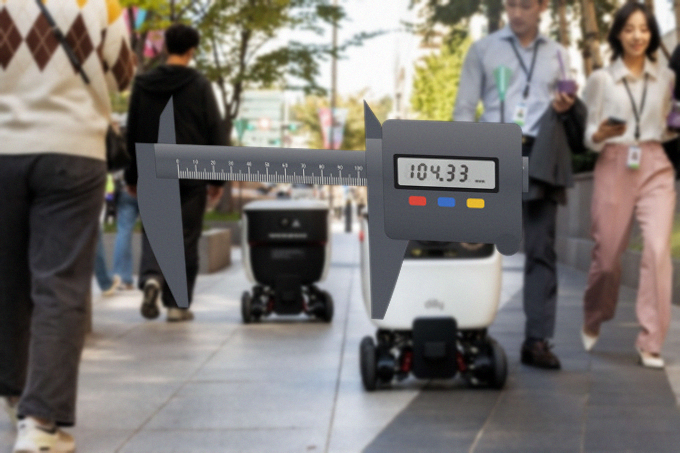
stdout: mm 104.33
